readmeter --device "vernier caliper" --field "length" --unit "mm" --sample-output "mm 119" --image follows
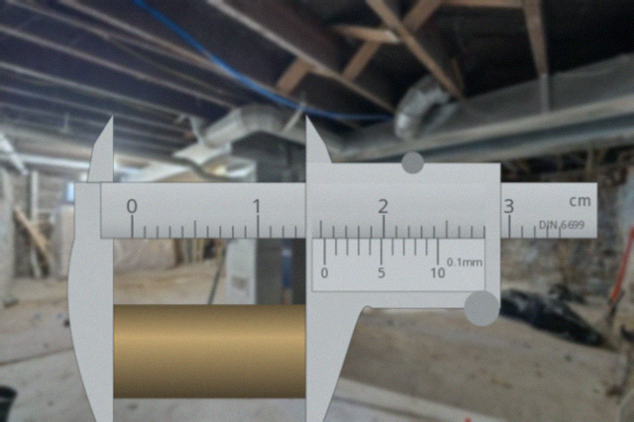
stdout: mm 15.3
